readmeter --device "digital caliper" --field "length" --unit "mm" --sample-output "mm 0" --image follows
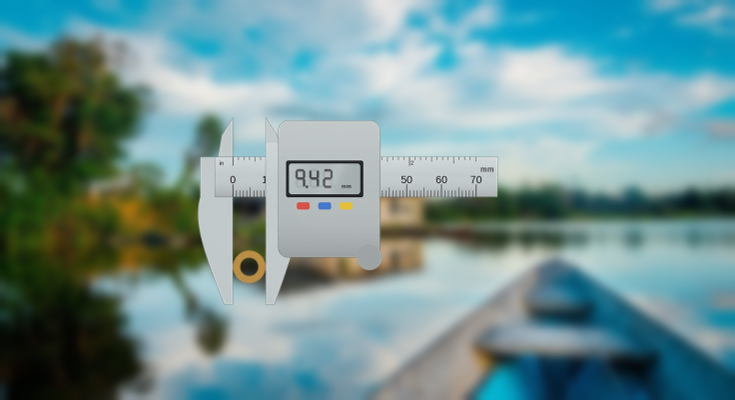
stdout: mm 9.42
